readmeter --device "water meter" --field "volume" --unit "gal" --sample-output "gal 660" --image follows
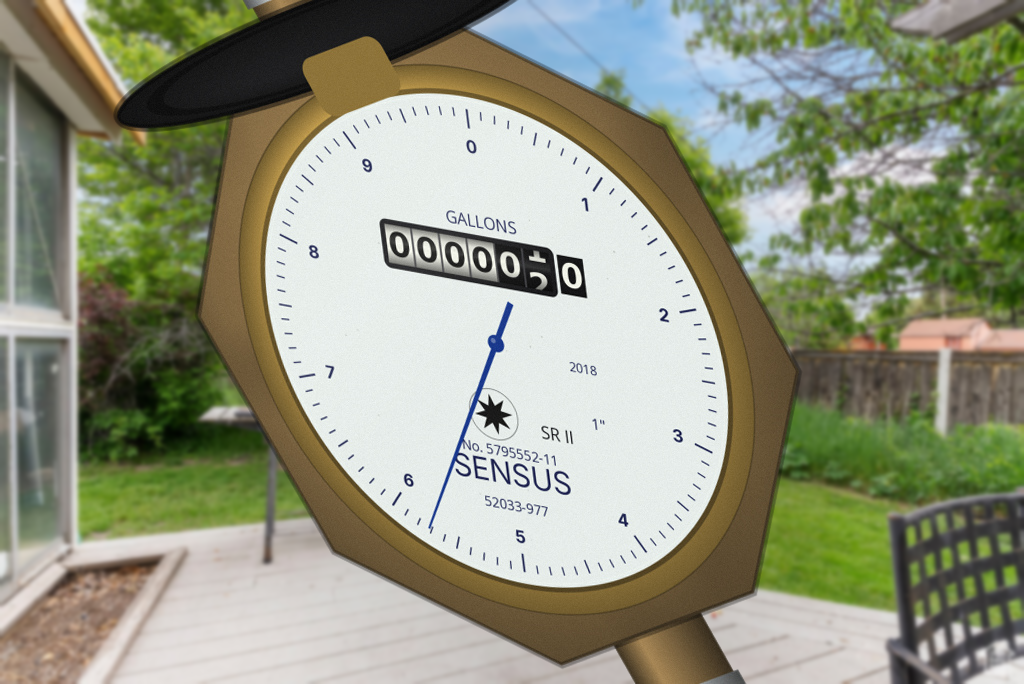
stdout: gal 15.7
